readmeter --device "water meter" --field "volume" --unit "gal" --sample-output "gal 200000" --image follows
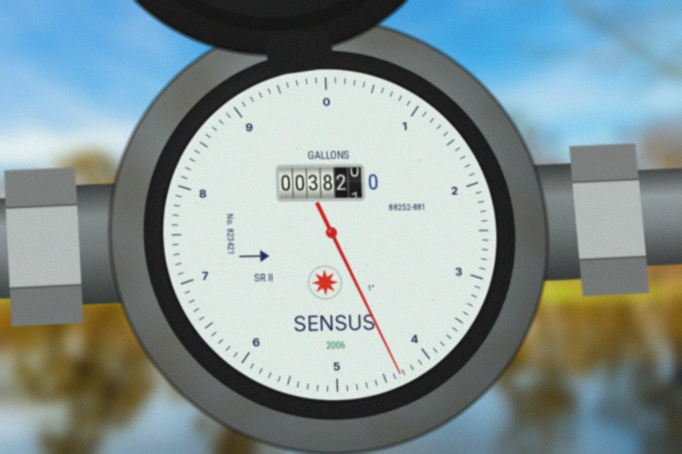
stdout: gal 38204.3
